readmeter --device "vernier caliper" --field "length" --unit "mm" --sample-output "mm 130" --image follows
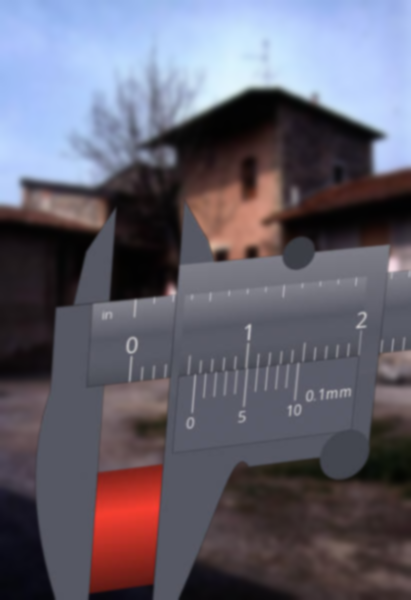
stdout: mm 5.6
